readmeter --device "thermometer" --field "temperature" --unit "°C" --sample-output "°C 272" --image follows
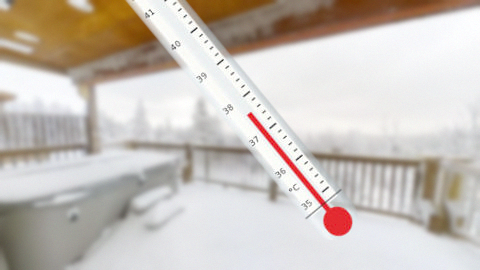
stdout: °C 37.6
